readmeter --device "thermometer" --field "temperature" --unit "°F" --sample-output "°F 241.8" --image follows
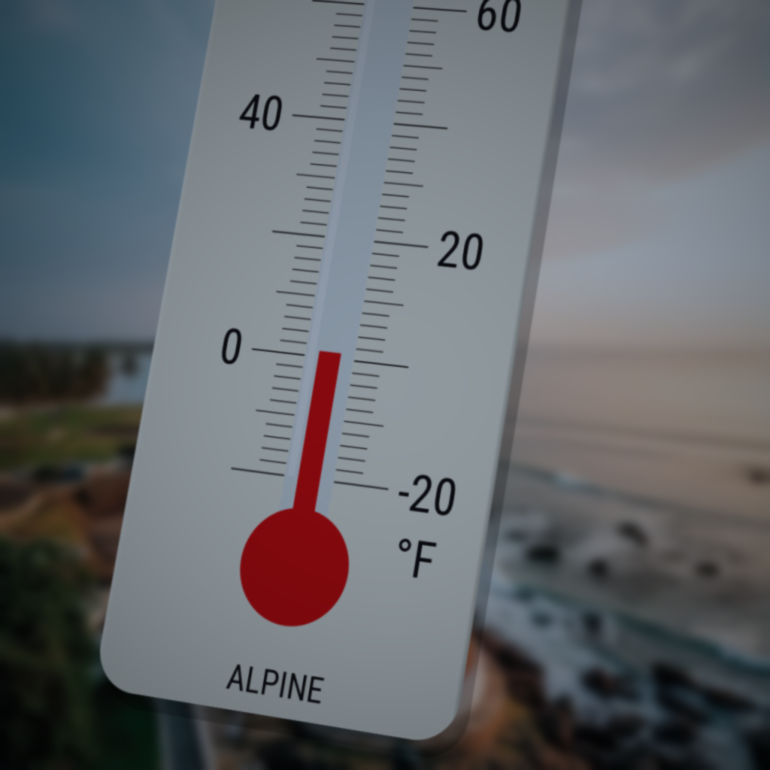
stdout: °F 1
